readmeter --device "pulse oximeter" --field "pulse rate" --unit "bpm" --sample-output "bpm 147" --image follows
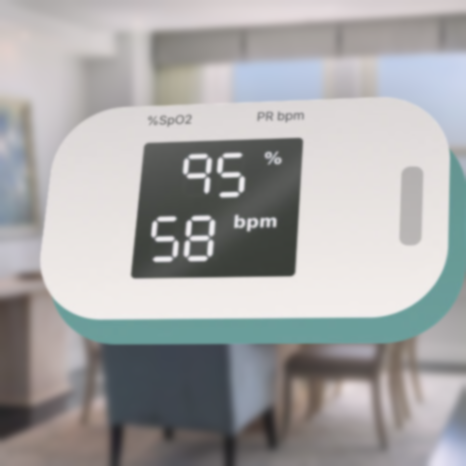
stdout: bpm 58
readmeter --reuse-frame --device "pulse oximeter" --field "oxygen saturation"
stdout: % 95
